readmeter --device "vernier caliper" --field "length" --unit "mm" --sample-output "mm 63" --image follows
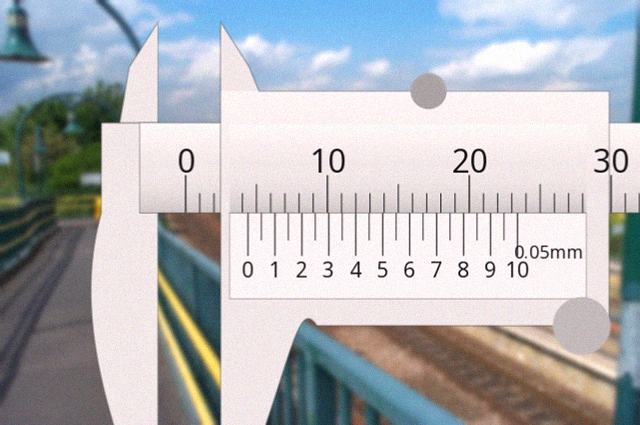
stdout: mm 4.4
